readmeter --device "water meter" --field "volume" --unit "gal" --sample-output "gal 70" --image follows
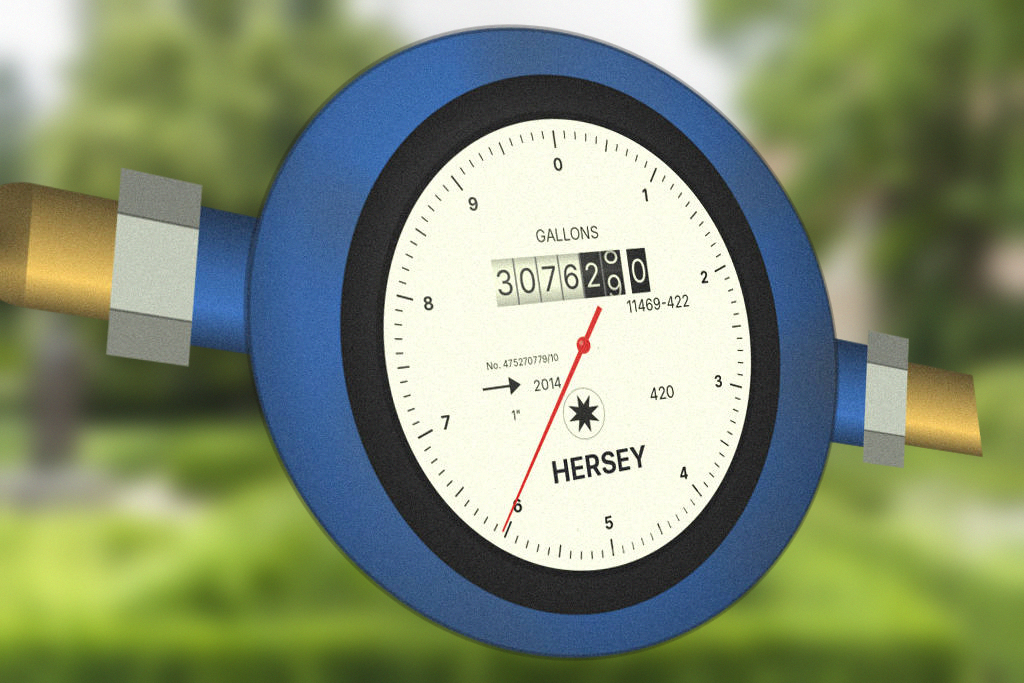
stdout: gal 3076286.0
